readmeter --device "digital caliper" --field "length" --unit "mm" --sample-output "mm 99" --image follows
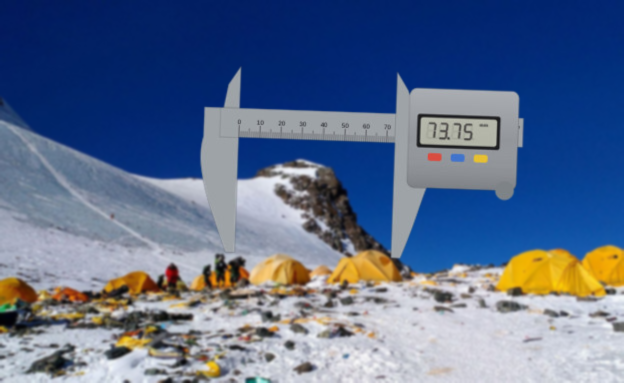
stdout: mm 73.75
